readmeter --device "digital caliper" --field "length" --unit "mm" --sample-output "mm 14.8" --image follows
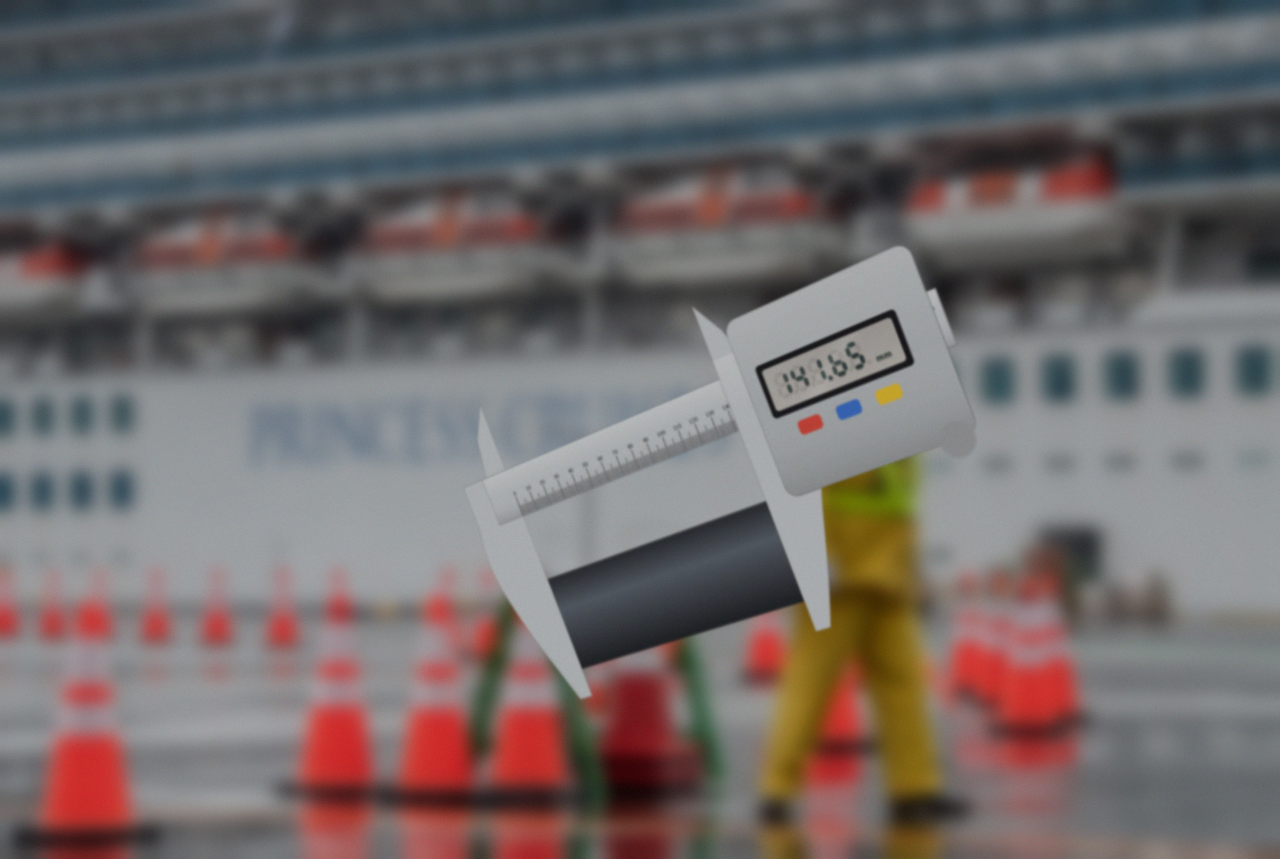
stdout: mm 141.65
